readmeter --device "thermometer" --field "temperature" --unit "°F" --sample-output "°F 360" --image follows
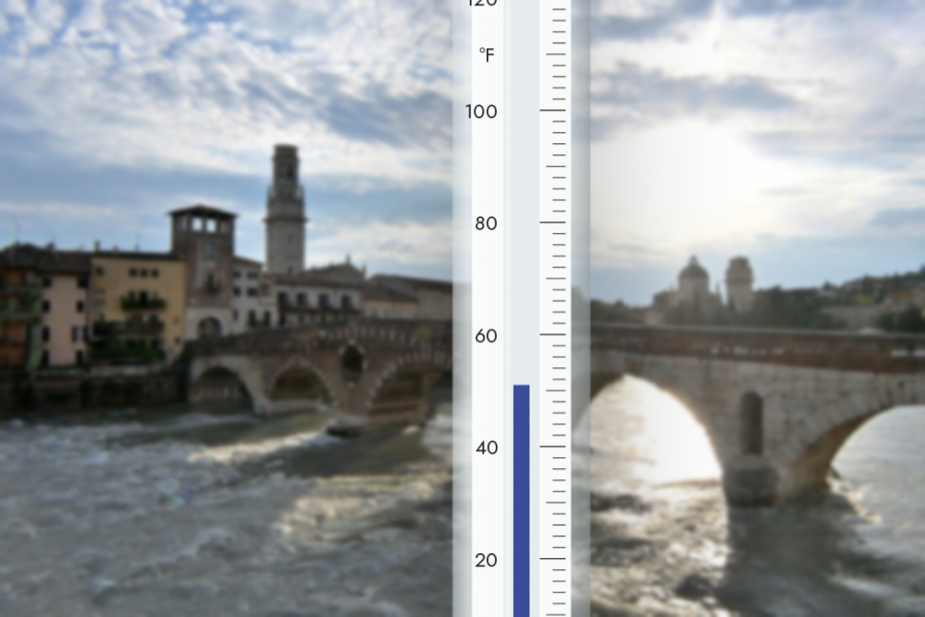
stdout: °F 51
